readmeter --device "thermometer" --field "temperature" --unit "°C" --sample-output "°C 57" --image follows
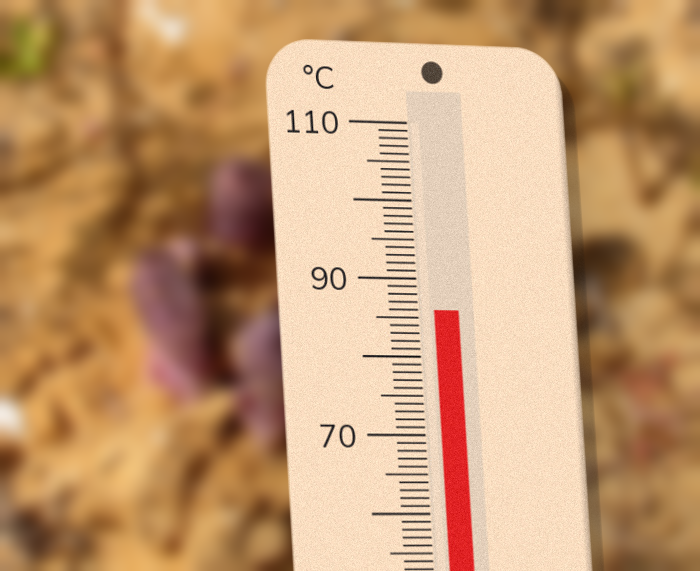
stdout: °C 86
